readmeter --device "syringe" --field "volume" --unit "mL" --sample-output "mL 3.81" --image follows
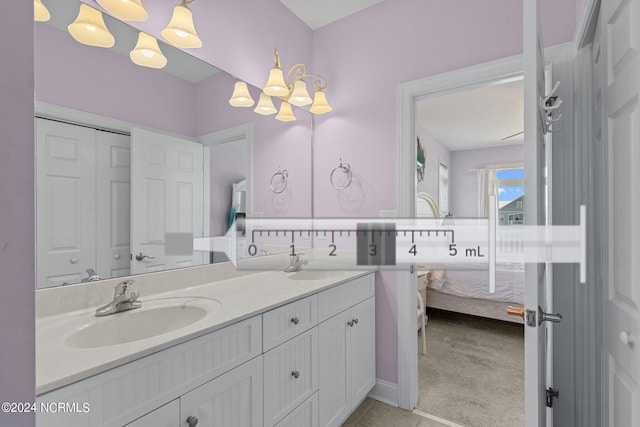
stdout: mL 2.6
